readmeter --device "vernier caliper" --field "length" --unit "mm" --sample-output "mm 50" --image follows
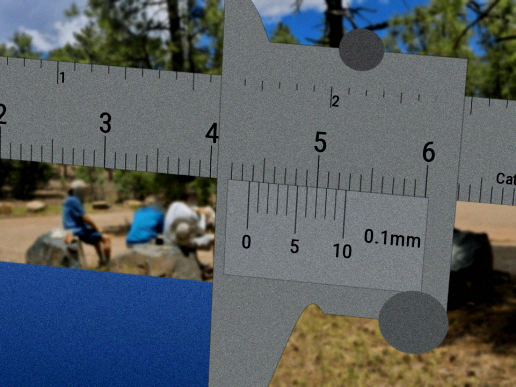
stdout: mm 43.7
